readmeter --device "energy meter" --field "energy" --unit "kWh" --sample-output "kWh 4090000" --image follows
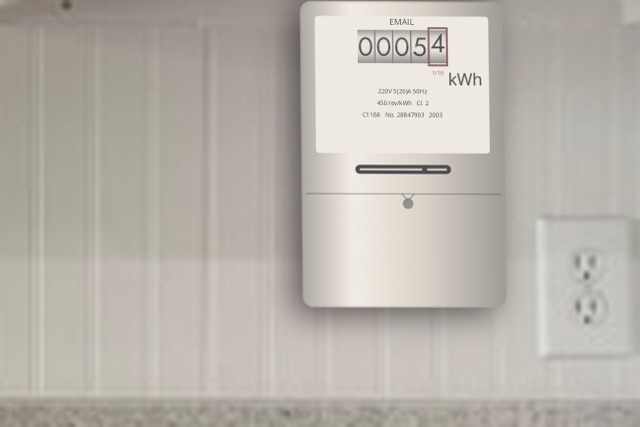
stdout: kWh 5.4
